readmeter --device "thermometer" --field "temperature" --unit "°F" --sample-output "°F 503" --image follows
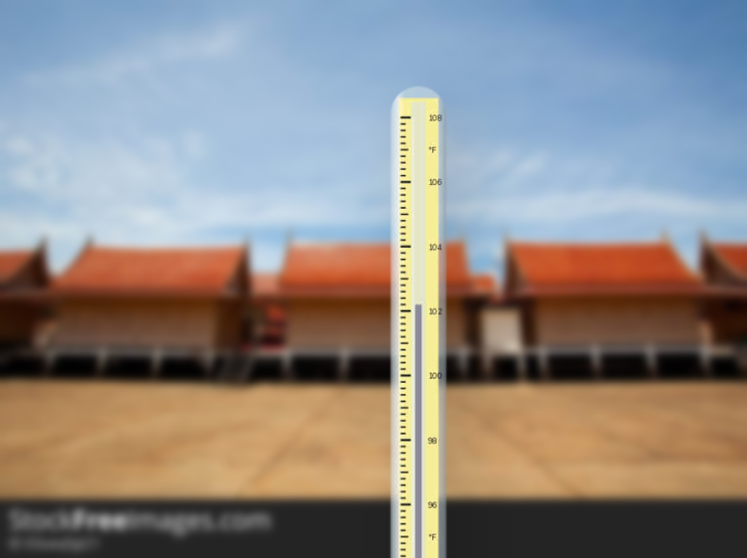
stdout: °F 102.2
